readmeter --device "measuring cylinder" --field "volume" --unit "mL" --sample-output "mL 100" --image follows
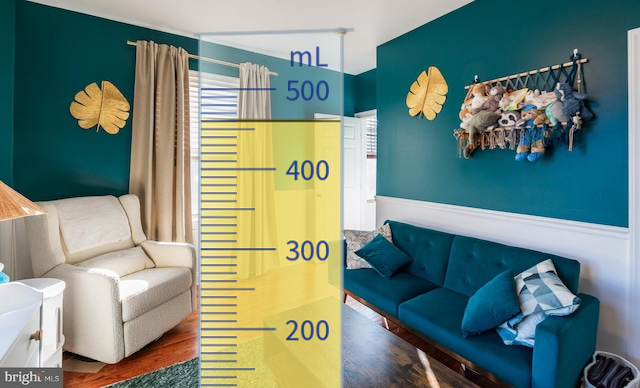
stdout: mL 460
